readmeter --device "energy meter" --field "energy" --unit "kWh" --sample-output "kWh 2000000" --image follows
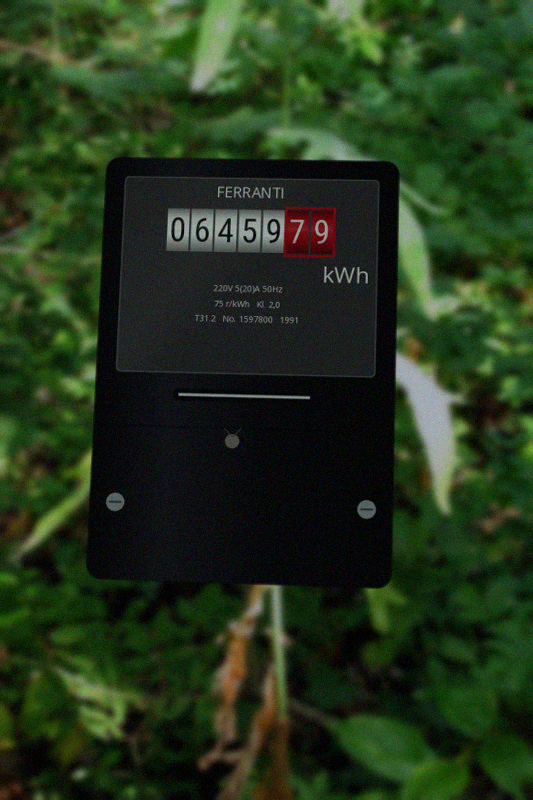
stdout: kWh 6459.79
